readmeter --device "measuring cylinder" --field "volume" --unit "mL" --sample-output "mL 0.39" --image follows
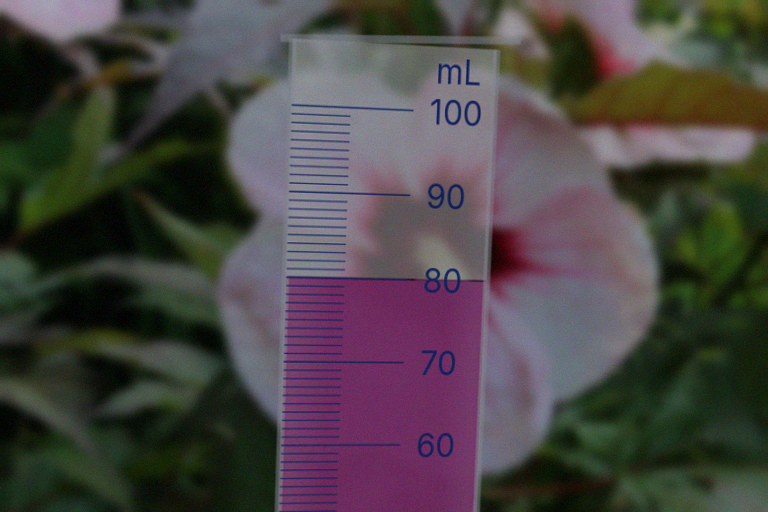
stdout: mL 80
